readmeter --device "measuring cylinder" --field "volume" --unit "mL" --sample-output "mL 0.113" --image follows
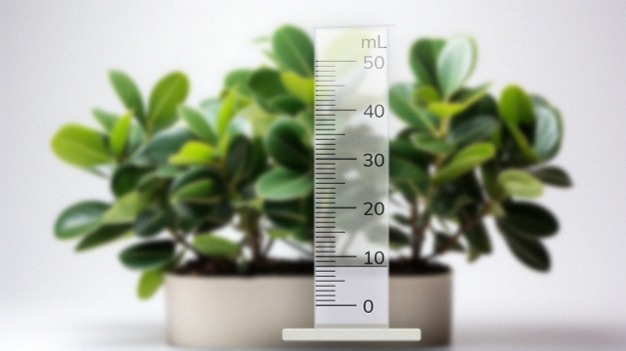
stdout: mL 8
